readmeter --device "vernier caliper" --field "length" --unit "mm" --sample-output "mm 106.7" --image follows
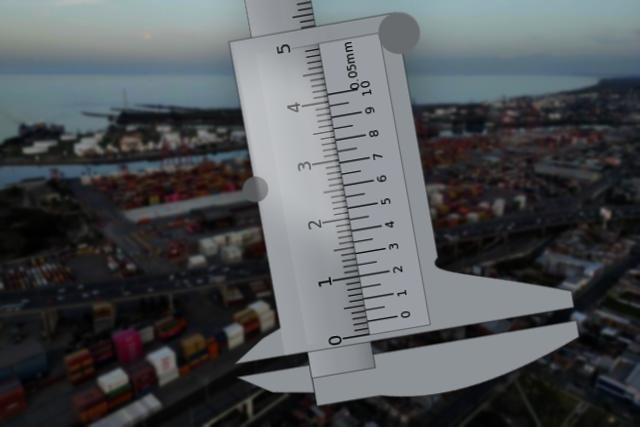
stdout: mm 2.2
